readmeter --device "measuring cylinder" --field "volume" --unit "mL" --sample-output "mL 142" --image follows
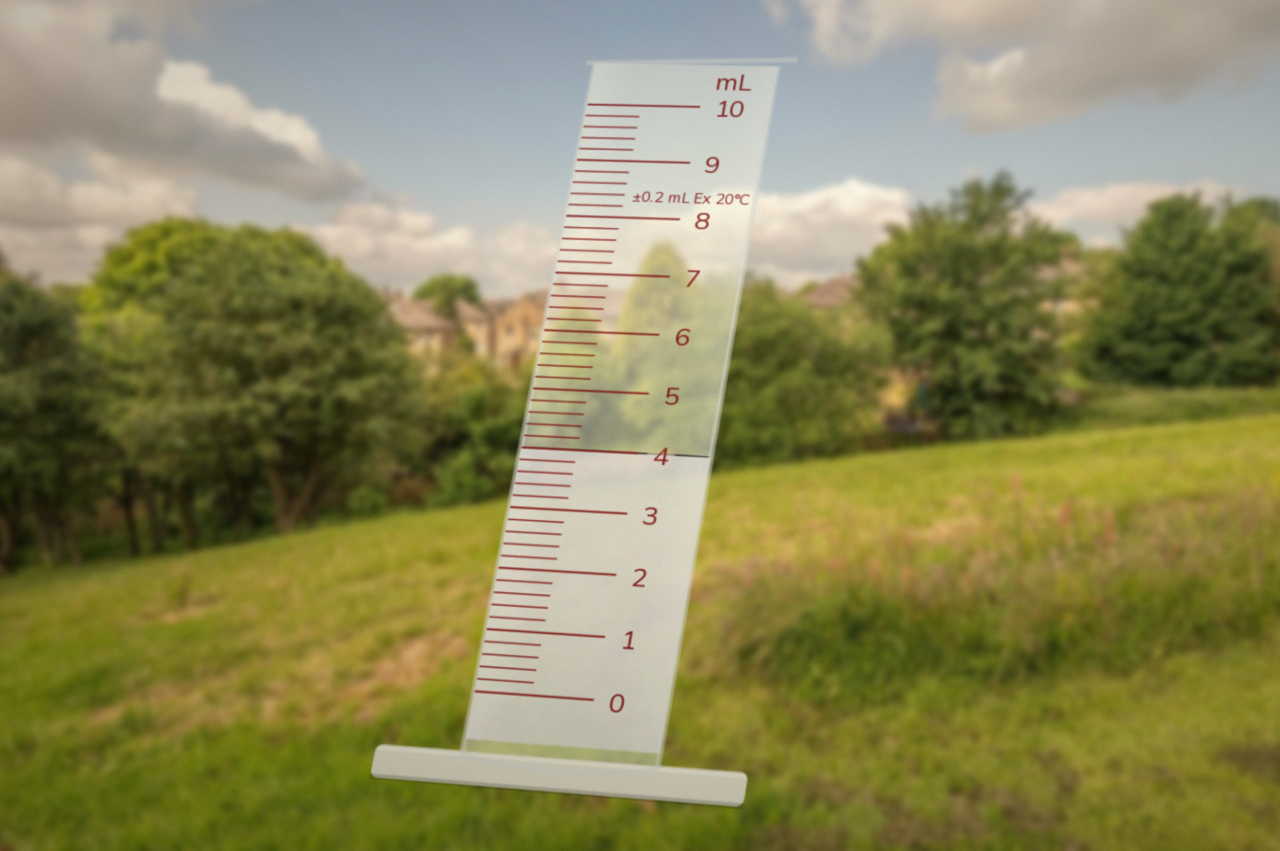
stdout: mL 4
